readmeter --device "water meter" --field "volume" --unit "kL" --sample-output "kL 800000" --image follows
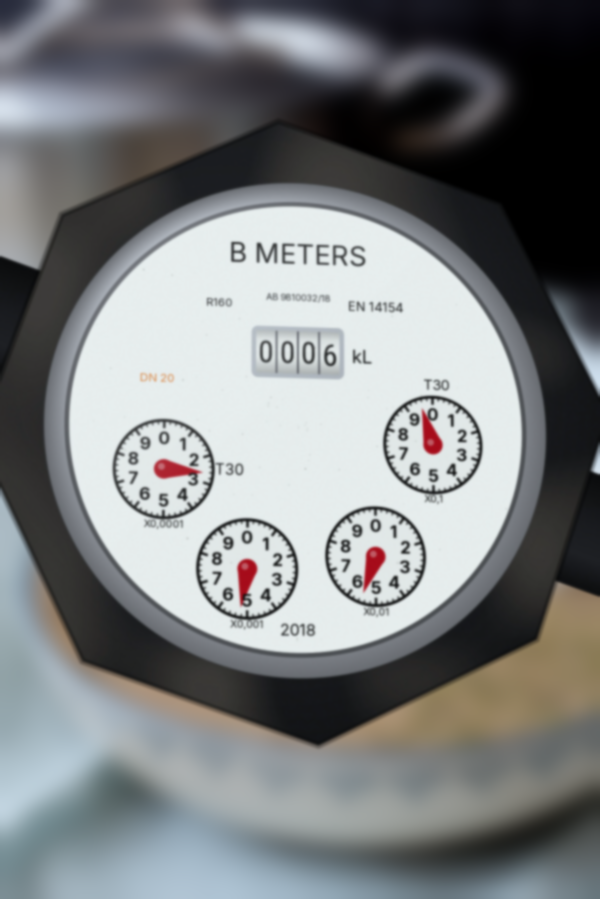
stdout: kL 5.9552
